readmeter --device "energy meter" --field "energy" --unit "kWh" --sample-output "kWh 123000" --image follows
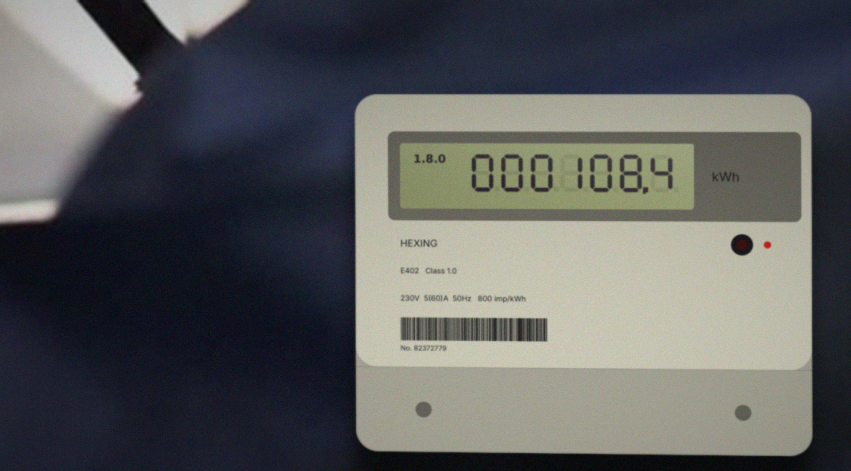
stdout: kWh 108.4
